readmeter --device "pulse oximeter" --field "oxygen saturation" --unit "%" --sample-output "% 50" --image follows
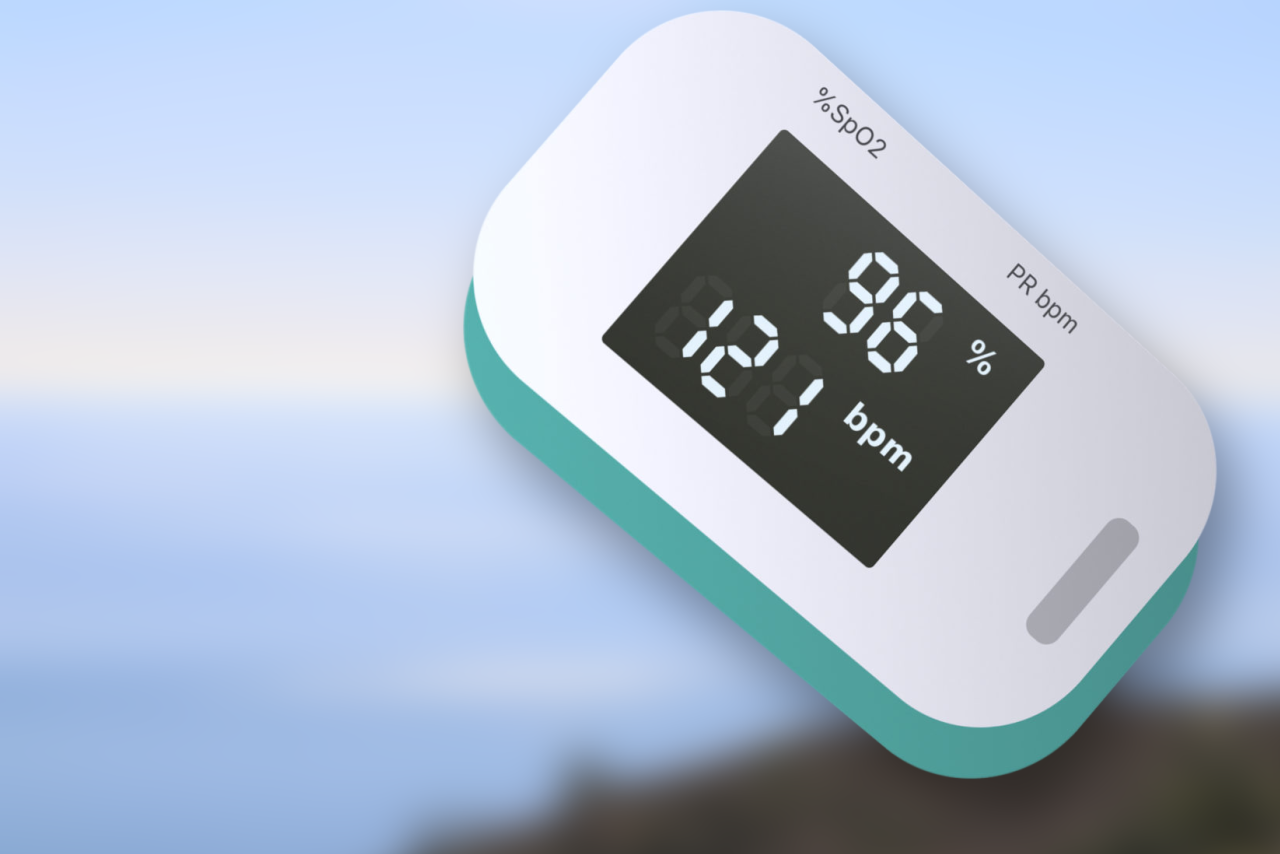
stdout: % 96
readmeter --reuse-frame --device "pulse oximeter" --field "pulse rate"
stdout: bpm 121
